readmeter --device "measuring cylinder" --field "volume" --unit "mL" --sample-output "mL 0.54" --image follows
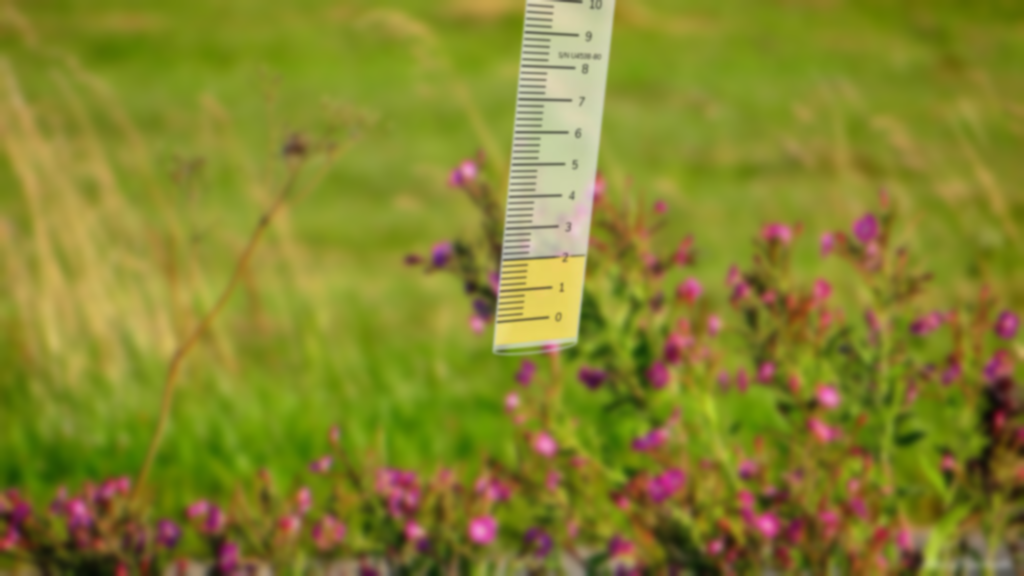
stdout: mL 2
